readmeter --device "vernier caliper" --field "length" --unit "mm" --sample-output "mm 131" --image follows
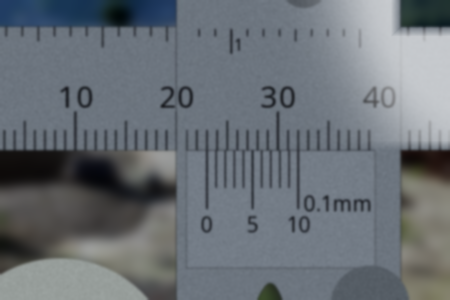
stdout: mm 23.0
